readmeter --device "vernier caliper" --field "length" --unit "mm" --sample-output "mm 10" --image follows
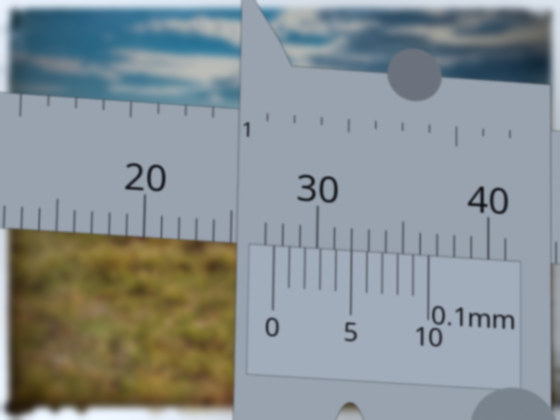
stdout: mm 27.5
